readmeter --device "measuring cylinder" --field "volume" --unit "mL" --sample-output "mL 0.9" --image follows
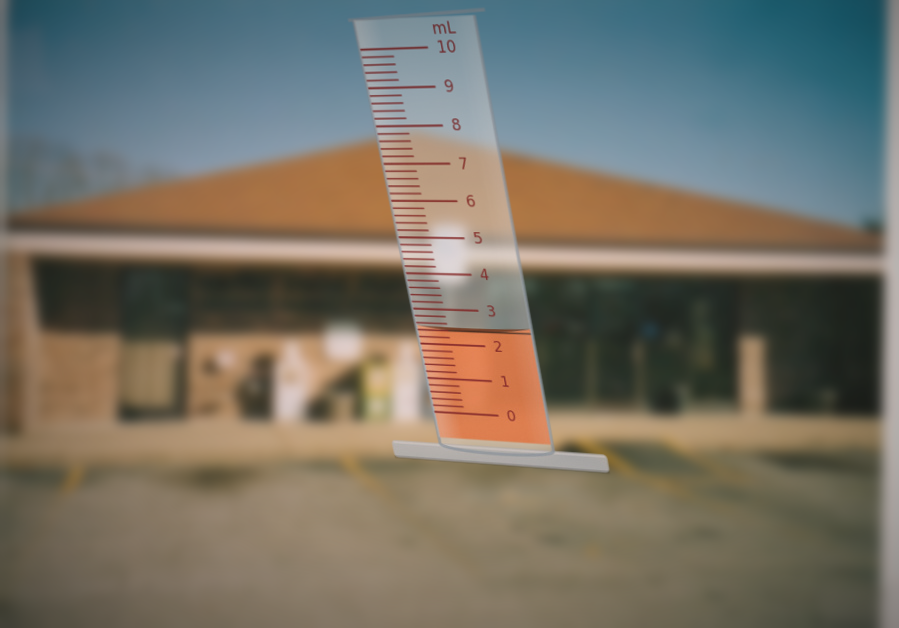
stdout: mL 2.4
